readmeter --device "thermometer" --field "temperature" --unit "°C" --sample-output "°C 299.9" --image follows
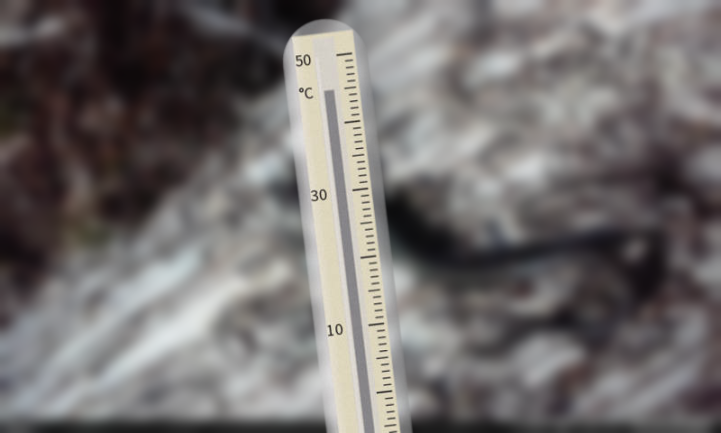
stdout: °C 45
